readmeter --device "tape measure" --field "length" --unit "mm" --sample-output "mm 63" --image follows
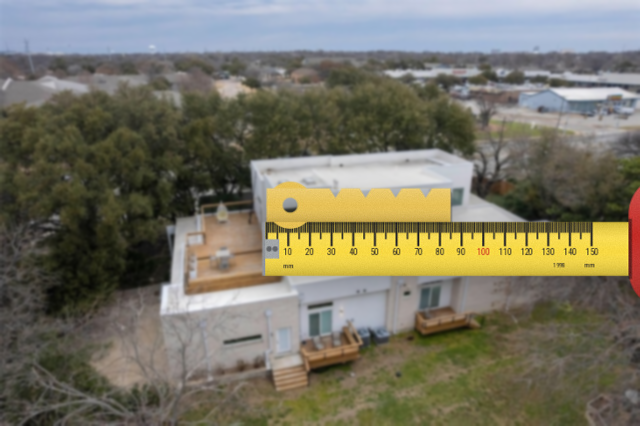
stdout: mm 85
